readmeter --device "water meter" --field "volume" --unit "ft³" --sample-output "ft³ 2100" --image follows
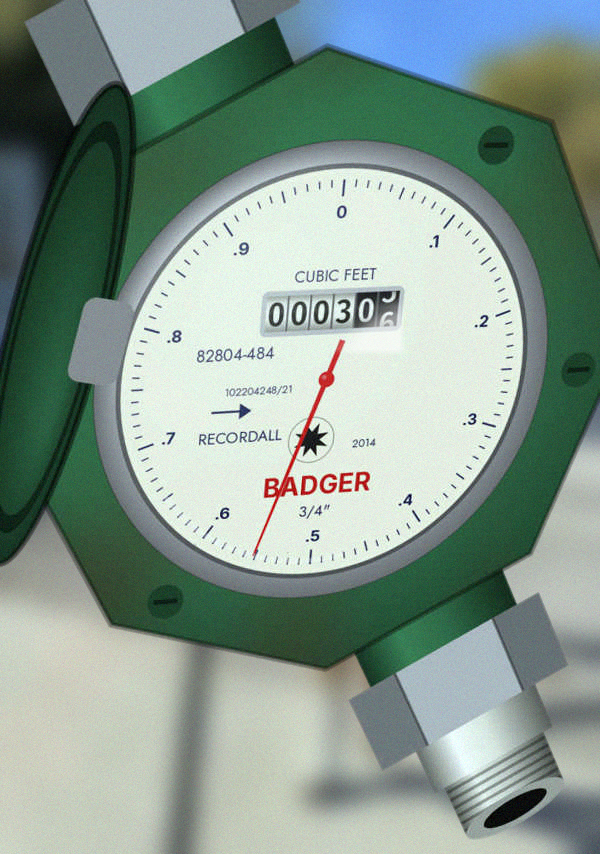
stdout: ft³ 305.55
